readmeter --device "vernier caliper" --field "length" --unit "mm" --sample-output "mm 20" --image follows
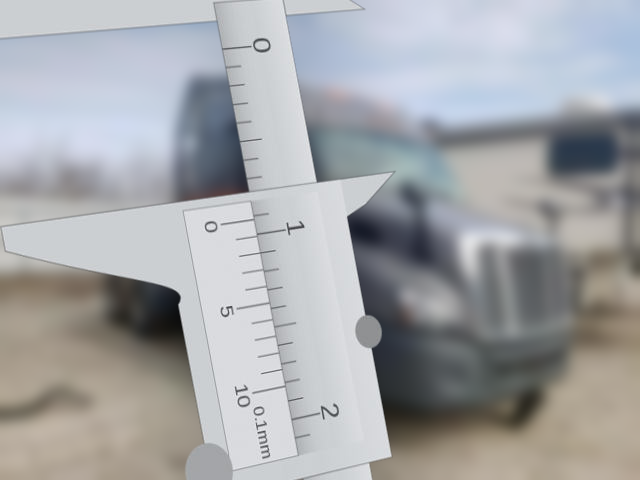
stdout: mm 9.2
